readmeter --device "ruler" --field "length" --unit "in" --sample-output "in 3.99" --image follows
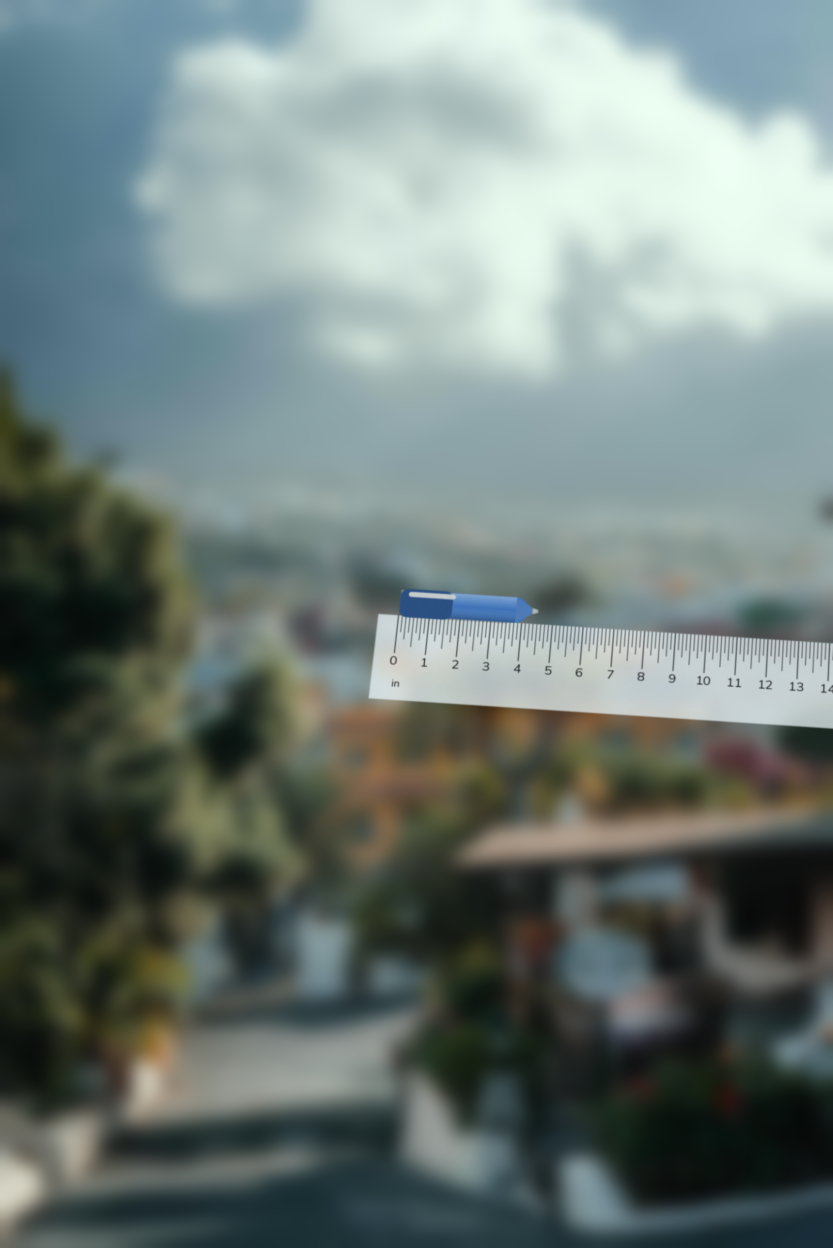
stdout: in 4.5
